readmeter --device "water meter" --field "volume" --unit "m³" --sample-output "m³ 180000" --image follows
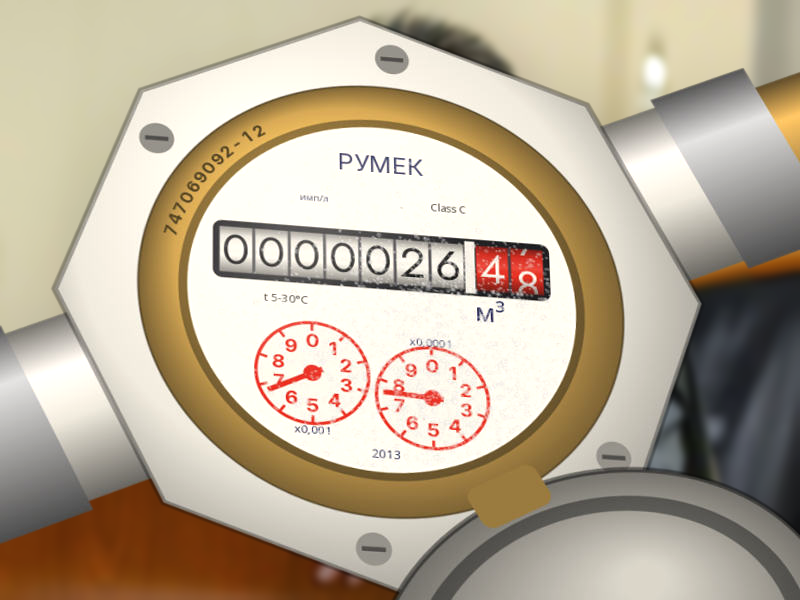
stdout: m³ 26.4767
